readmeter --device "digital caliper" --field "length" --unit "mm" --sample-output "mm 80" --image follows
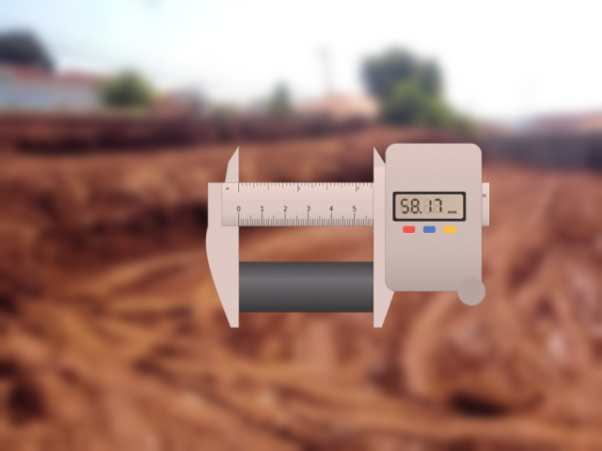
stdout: mm 58.17
